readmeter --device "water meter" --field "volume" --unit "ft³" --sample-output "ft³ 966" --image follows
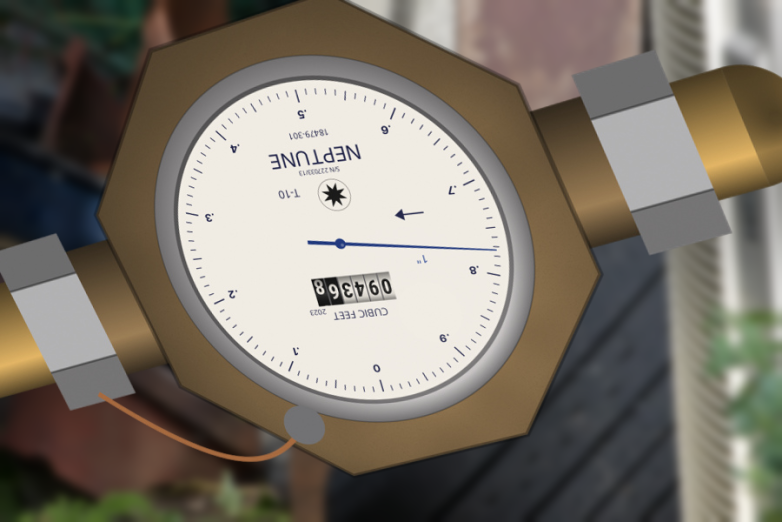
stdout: ft³ 94367.77
